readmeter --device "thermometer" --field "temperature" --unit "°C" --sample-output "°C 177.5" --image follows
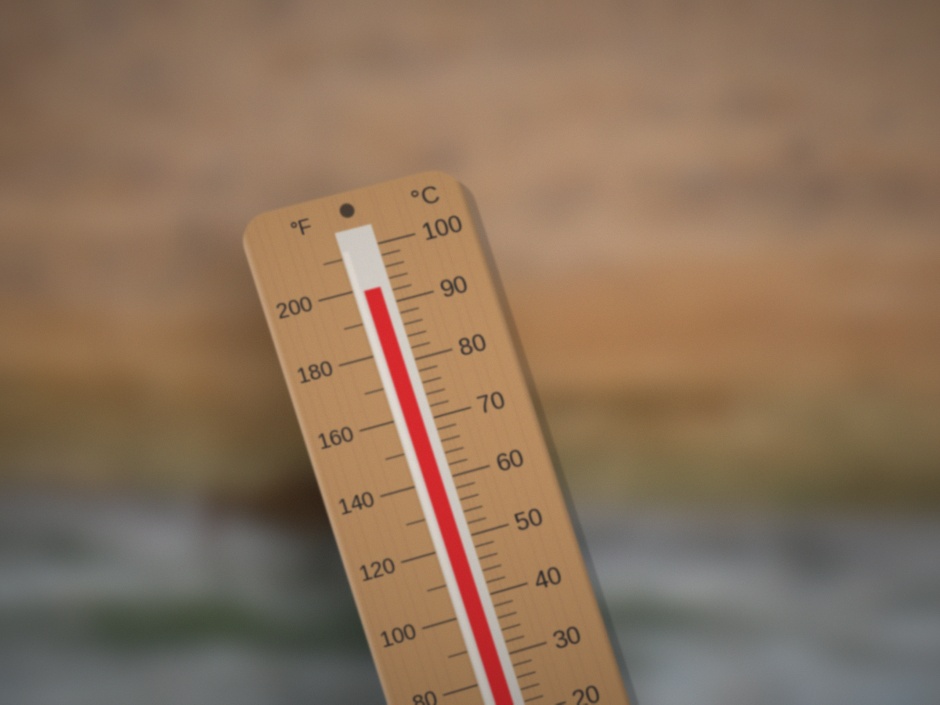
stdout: °C 93
